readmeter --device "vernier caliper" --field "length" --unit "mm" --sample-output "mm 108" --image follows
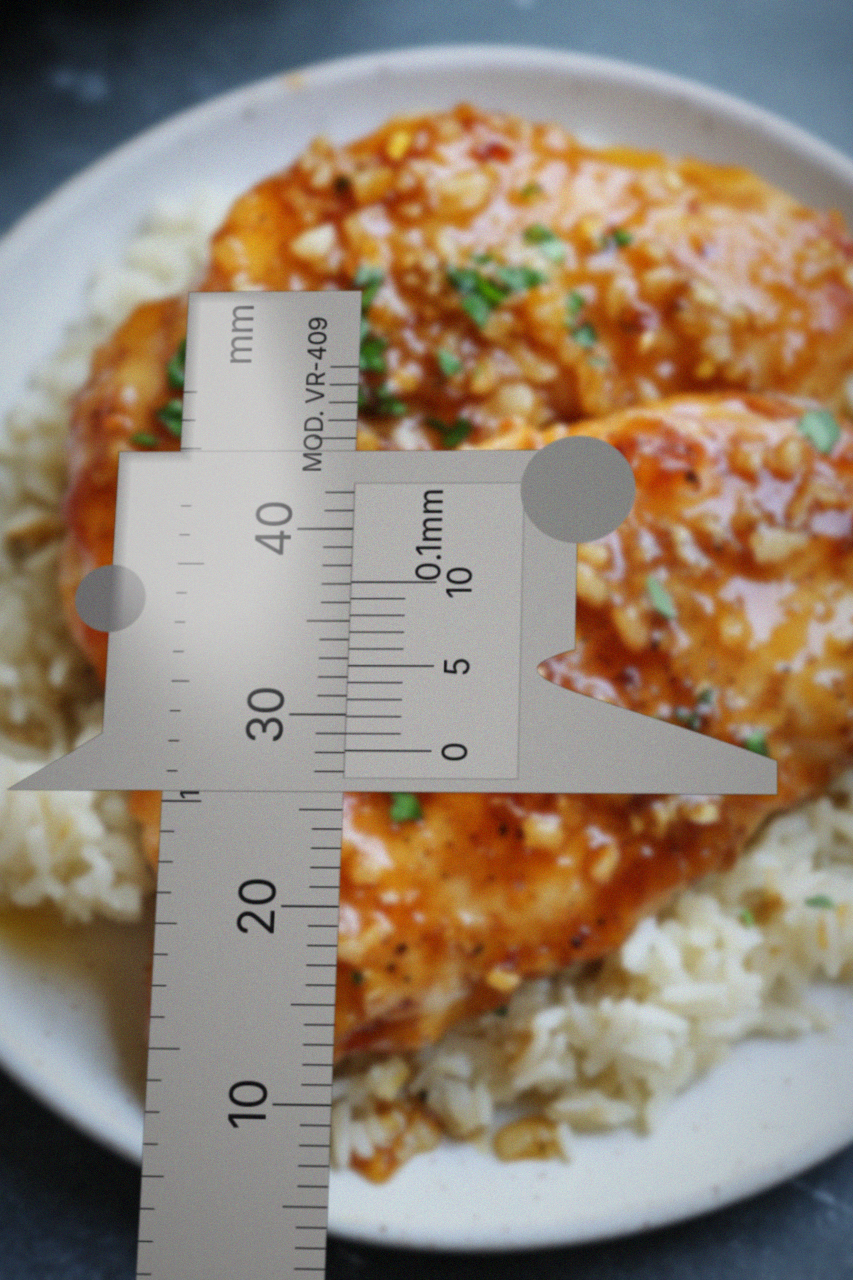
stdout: mm 28.1
